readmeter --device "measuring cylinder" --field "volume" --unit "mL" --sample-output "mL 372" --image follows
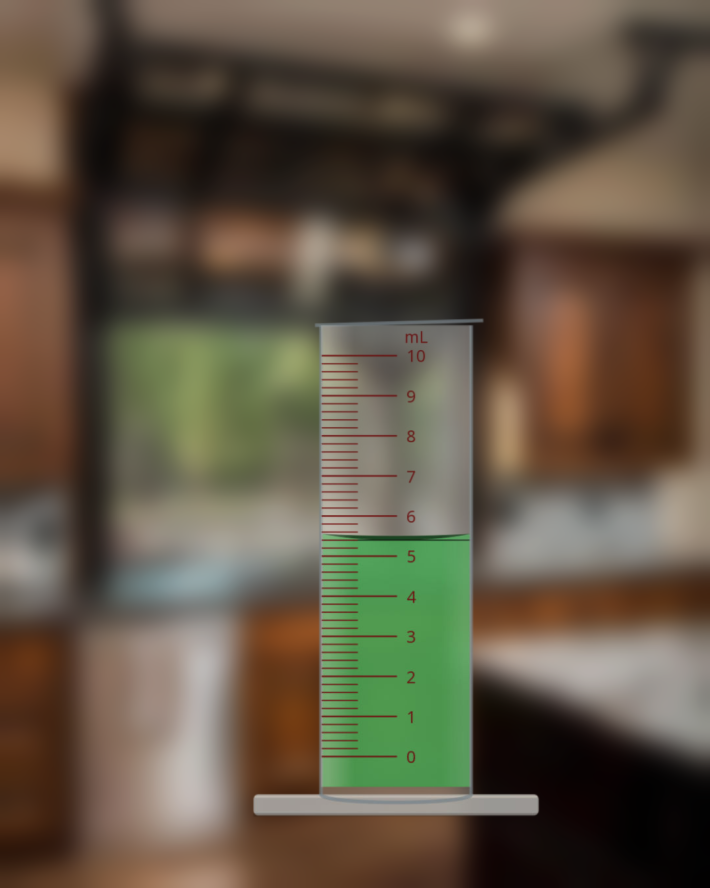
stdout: mL 5.4
